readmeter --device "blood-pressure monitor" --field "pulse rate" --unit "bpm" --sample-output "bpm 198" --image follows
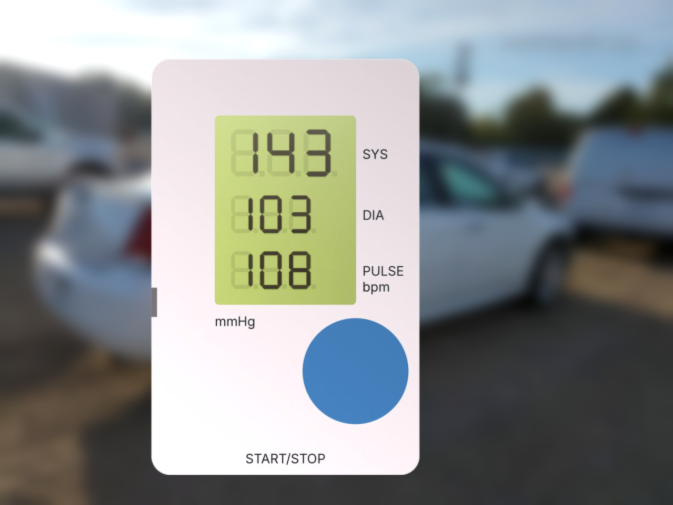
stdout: bpm 108
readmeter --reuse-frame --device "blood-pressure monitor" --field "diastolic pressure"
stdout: mmHg 103
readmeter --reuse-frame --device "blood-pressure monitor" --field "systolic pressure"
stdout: mmHg 143
